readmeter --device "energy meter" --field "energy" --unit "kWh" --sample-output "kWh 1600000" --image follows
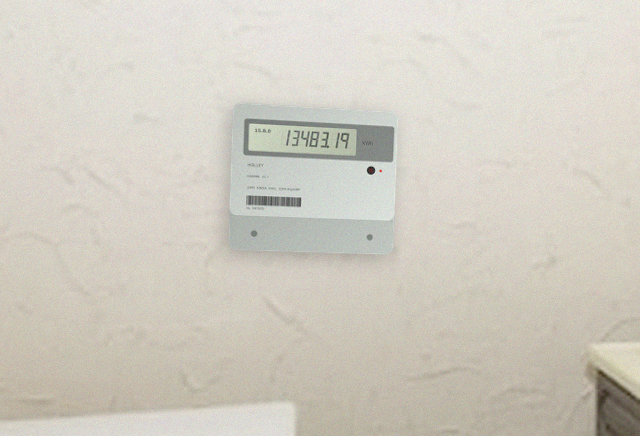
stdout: kWh 13483.19
